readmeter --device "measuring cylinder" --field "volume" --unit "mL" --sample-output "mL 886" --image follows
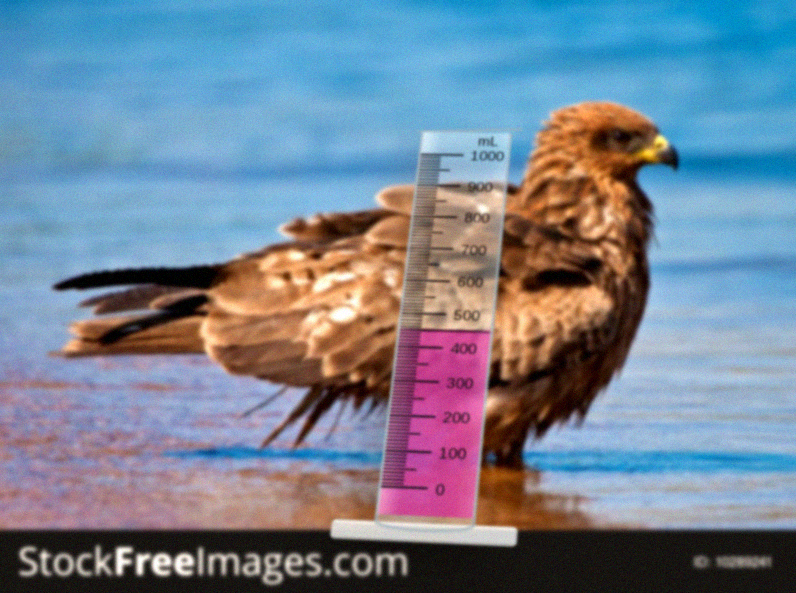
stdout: mL 450
